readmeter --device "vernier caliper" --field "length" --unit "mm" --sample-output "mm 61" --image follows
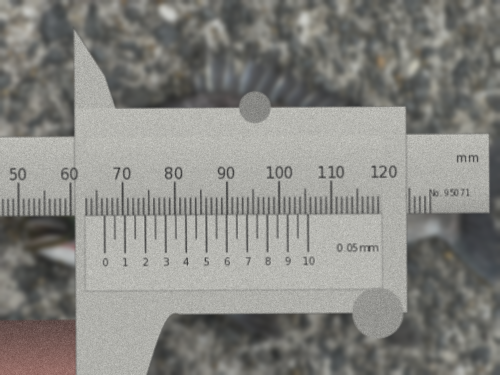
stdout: mm 66.5
